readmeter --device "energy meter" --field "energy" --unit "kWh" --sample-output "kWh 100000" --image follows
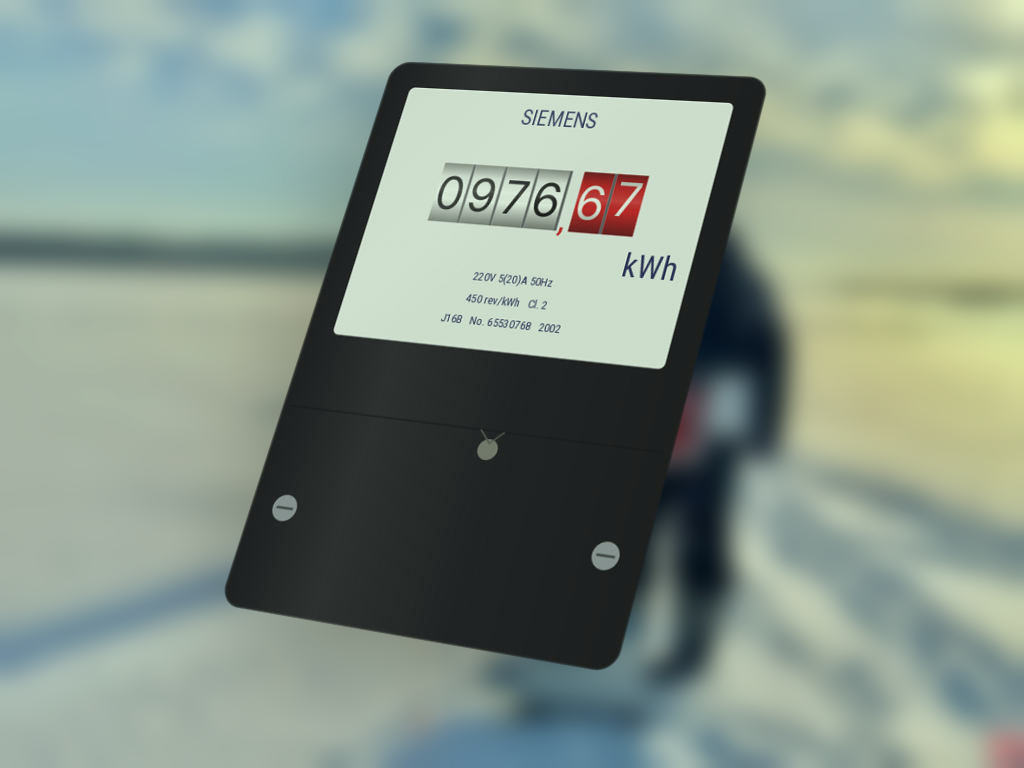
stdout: kWh 976.67
